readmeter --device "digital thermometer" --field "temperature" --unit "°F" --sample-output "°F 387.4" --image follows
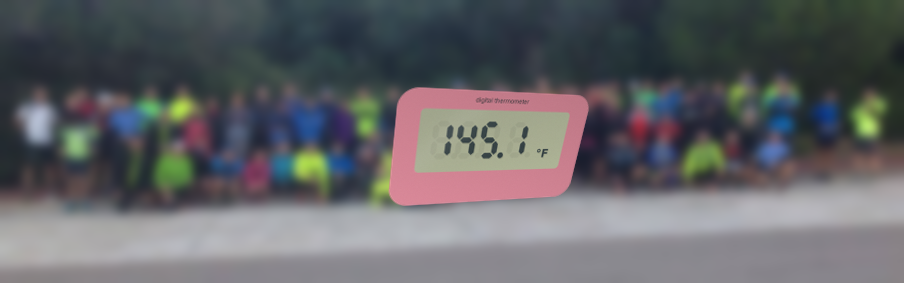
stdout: °F 145.1
